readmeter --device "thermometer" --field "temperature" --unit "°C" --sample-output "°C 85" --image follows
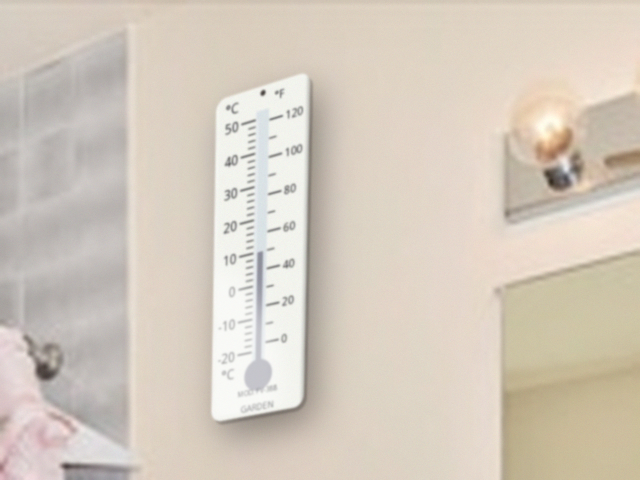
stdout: °C 10
